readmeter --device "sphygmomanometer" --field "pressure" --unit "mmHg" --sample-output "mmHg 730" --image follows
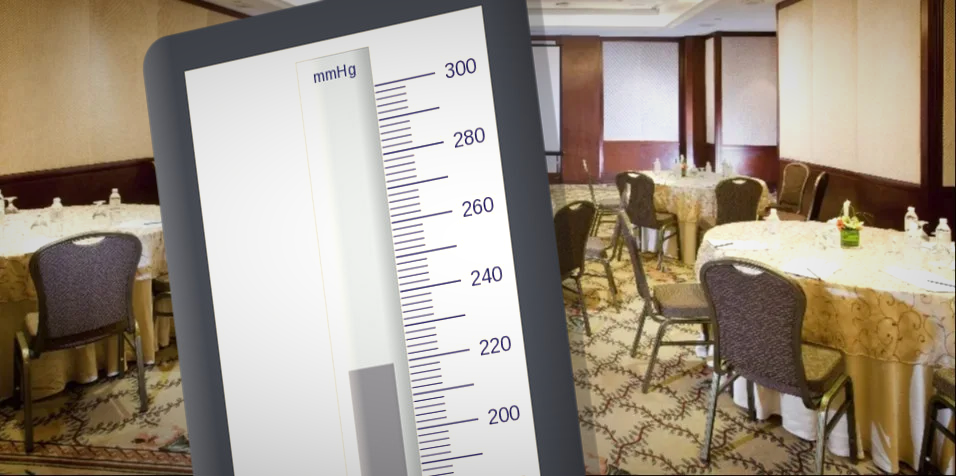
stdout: mmHg 220
